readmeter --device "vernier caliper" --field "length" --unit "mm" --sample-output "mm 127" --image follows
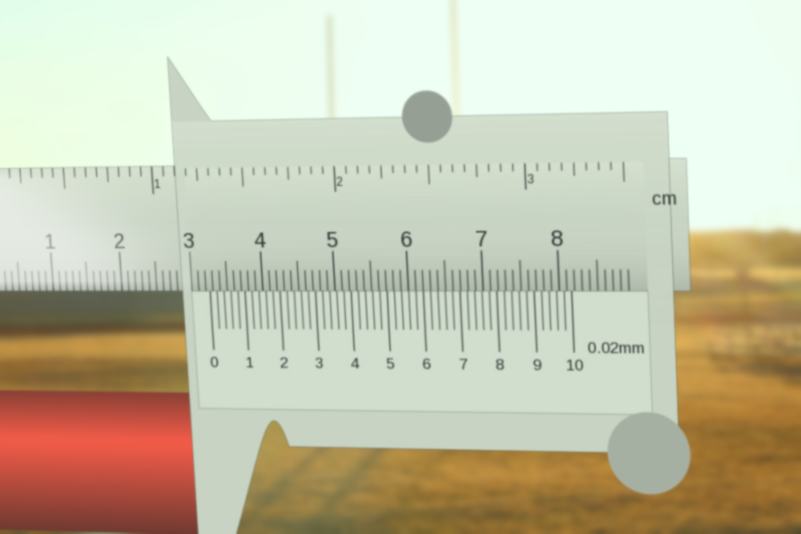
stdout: mm 32.6
